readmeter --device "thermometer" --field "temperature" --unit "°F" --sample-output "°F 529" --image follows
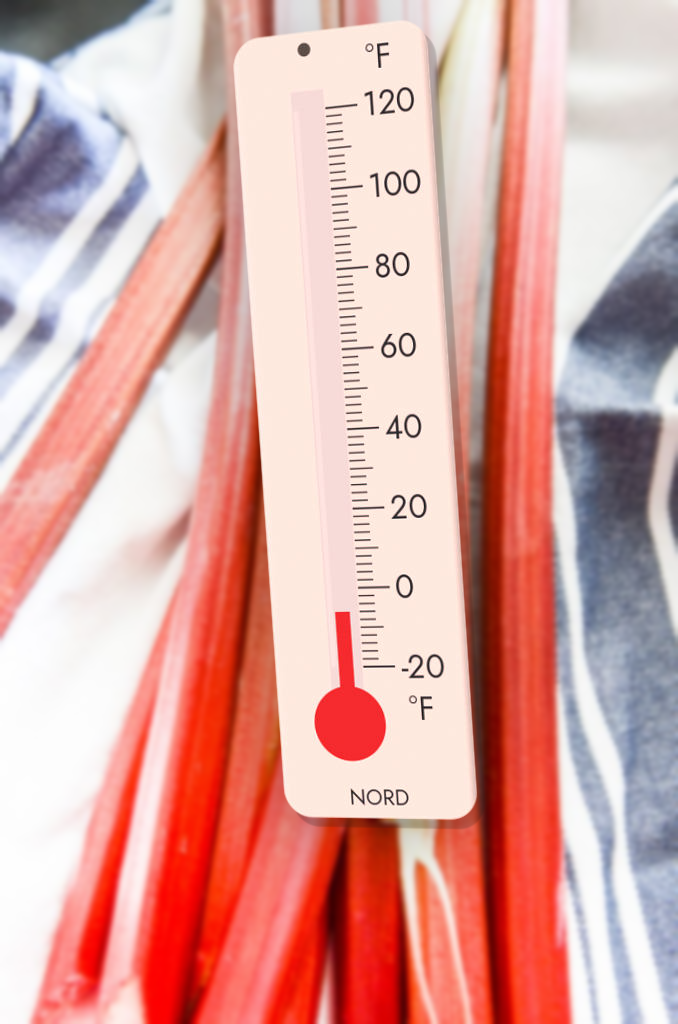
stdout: °F -6
